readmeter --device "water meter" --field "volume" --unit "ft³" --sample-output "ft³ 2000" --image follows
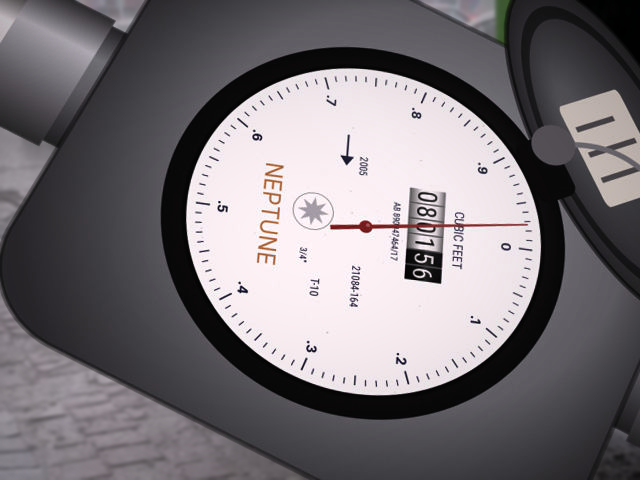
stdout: ft³ 80155.97
